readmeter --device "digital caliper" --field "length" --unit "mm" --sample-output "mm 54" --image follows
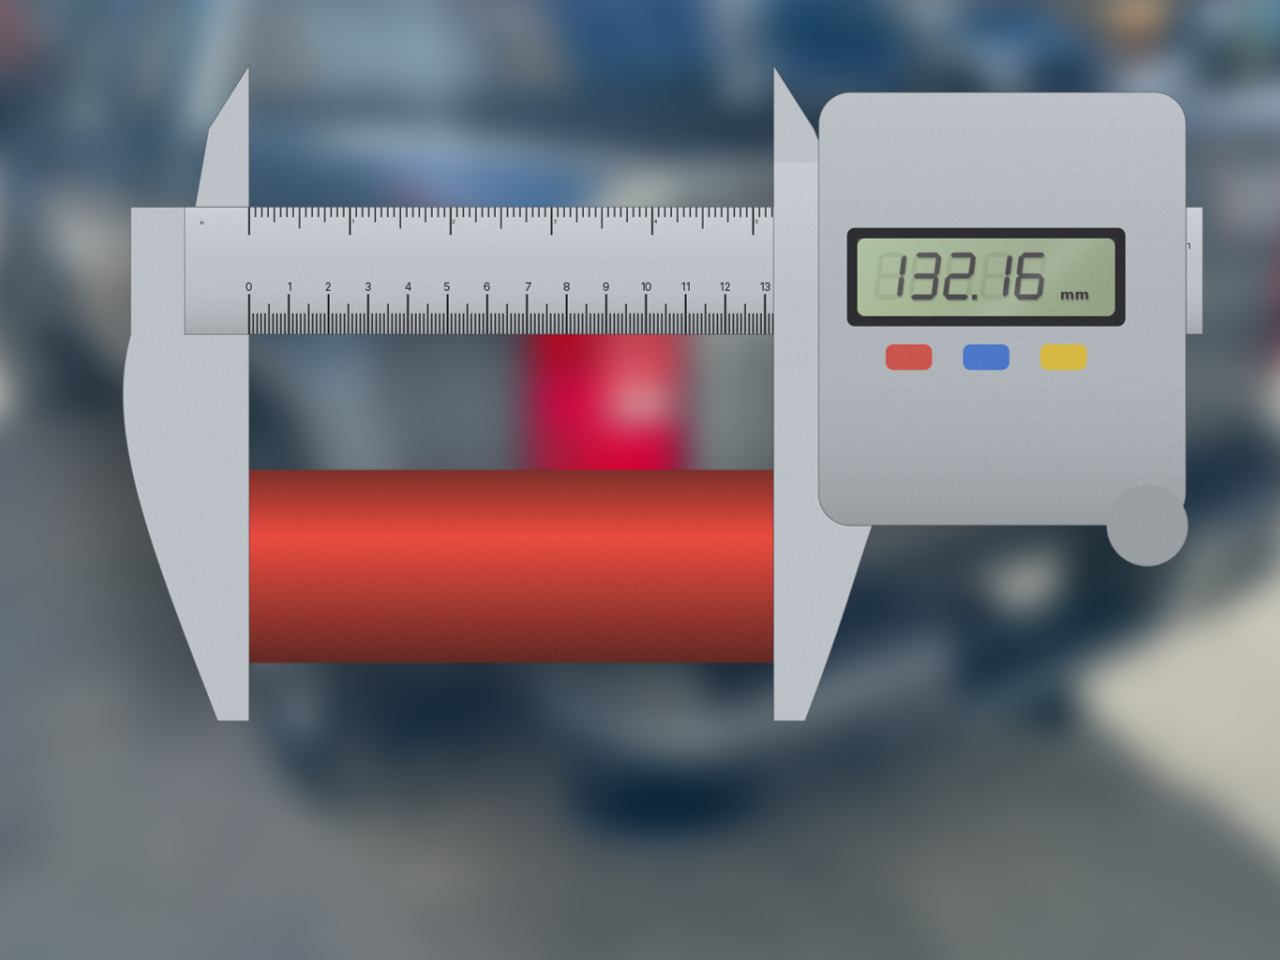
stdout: mm 132.16
